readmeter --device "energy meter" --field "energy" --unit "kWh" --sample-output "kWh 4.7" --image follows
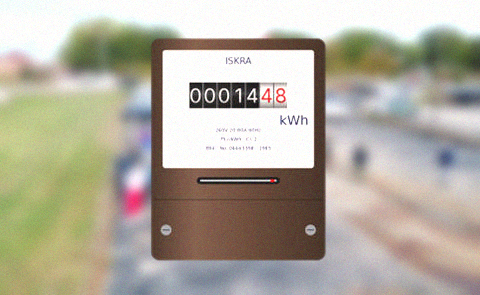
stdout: kWh 14.48
